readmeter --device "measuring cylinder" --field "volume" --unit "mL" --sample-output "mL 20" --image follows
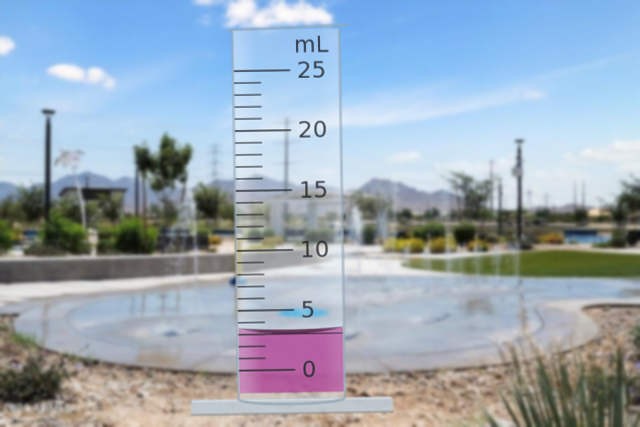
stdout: mL 3
